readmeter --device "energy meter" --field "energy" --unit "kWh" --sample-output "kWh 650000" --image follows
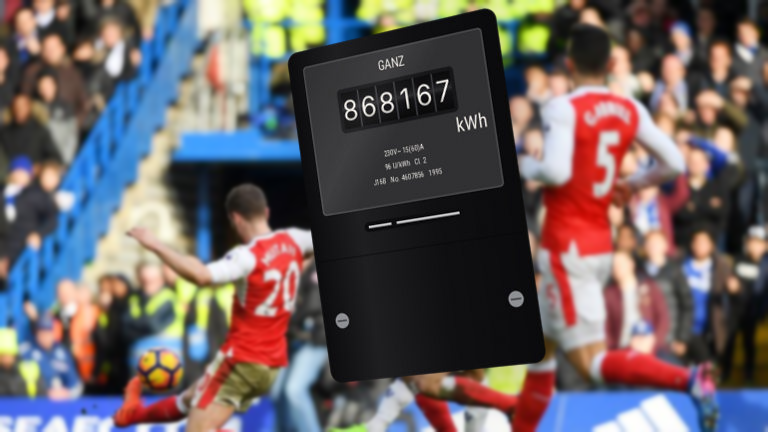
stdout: kWh 868167
